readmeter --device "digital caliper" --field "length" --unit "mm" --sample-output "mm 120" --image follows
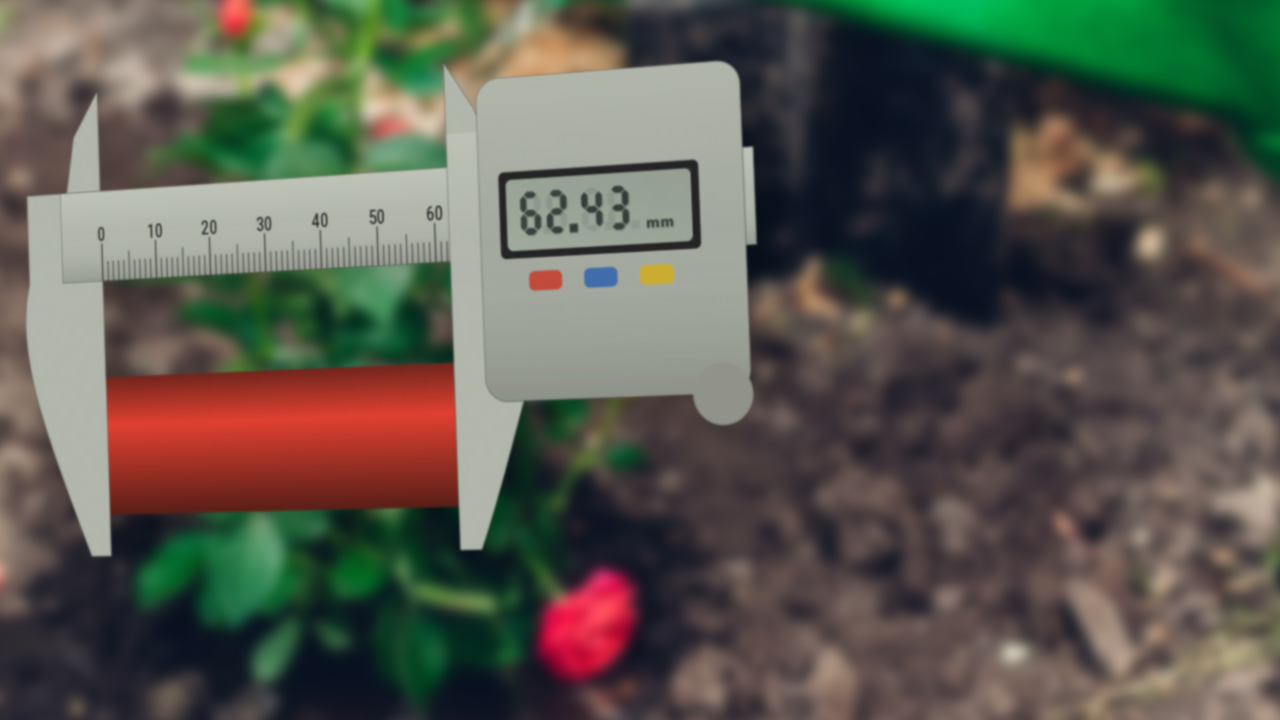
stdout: mm 62.43
